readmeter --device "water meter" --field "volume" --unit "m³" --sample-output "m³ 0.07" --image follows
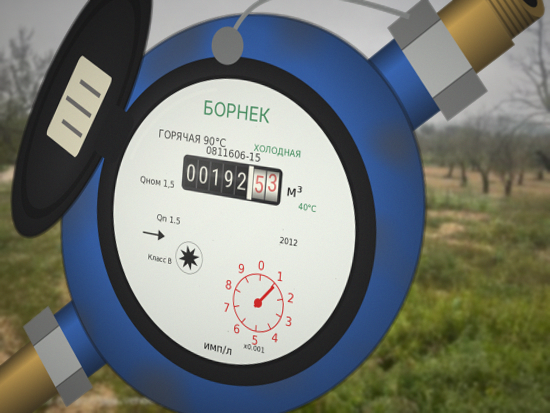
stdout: m³ 192.531
